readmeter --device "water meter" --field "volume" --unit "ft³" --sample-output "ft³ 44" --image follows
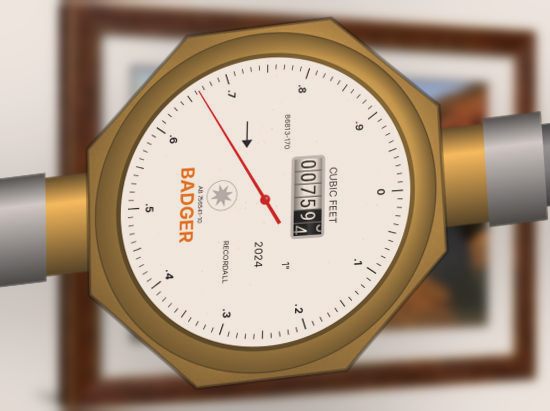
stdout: ft³ 7593.66
